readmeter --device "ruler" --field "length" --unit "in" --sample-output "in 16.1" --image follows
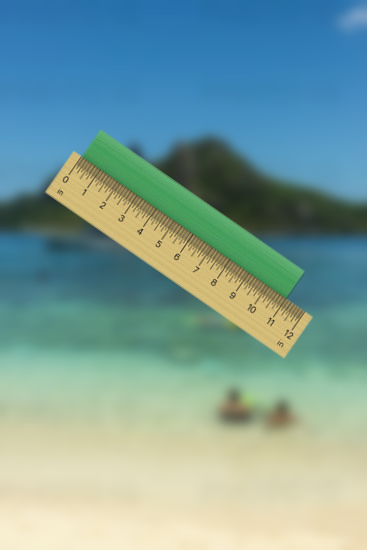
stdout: in 11
